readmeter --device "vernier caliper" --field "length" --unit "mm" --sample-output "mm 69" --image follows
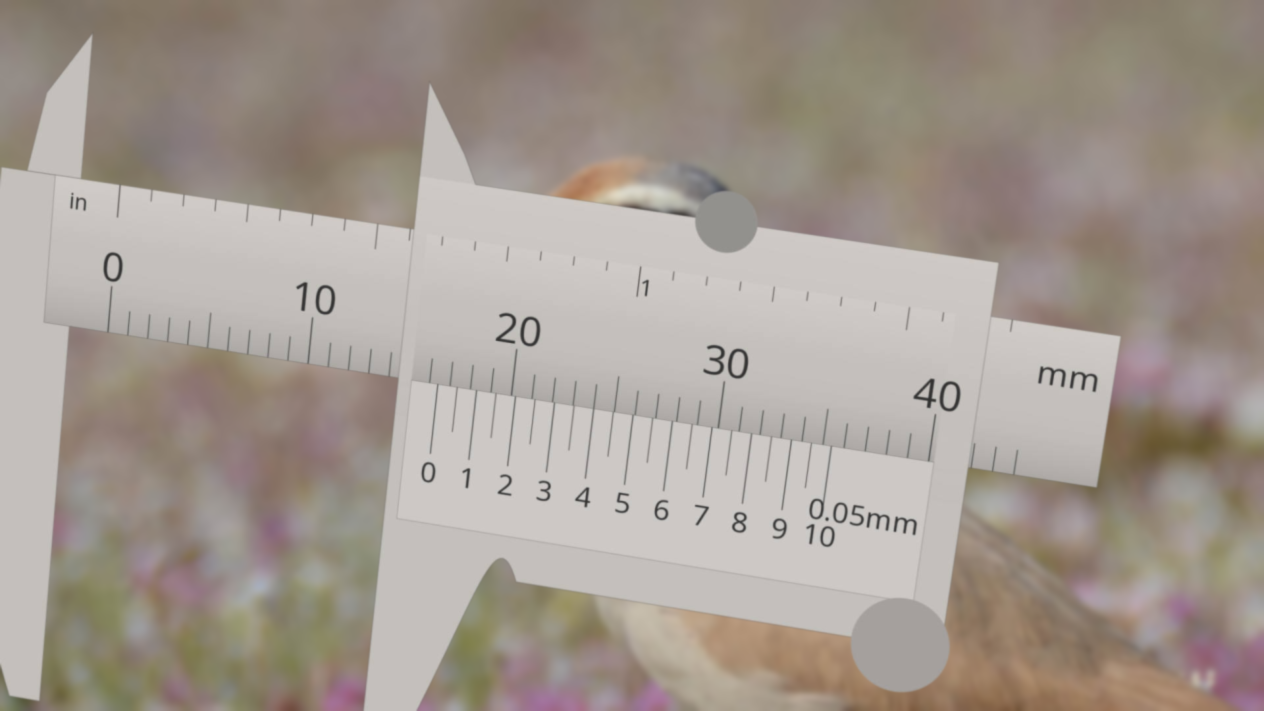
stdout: mm 16.4
